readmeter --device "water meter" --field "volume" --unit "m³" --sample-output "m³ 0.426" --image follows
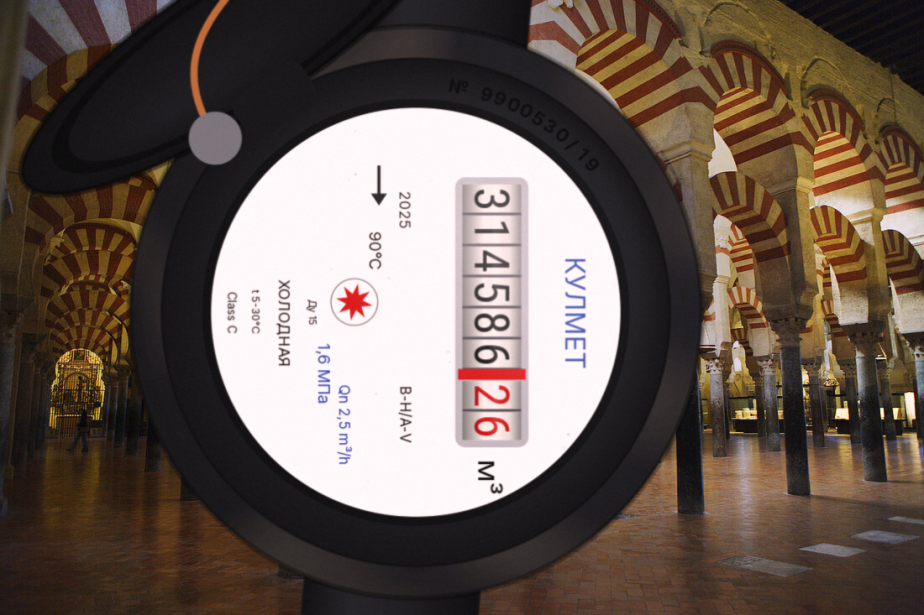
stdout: m³ 314586.26
